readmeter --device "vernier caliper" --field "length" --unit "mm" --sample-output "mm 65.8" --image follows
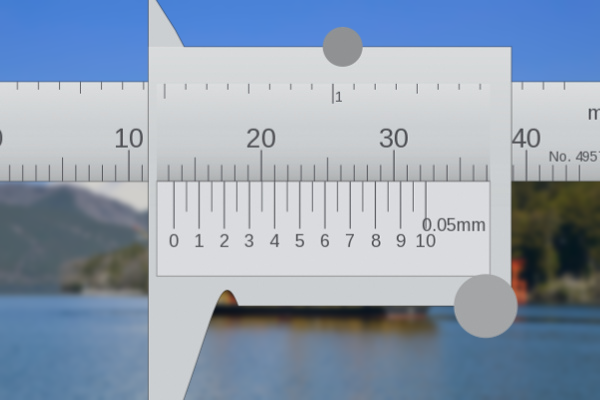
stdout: mm 13.4
